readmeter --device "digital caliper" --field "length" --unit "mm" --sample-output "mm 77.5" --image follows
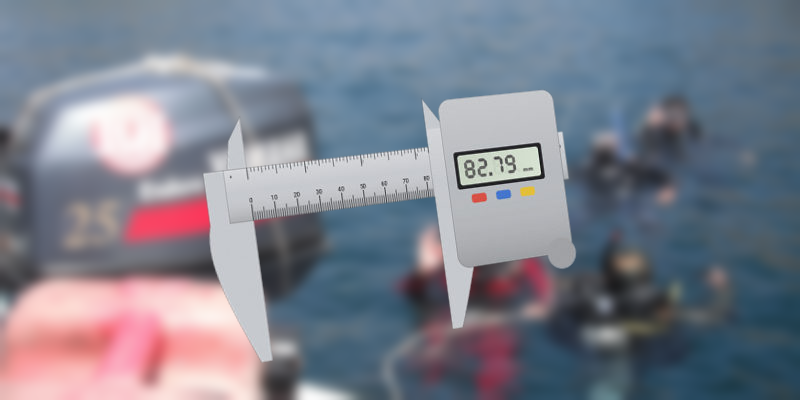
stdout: mm 82.79
